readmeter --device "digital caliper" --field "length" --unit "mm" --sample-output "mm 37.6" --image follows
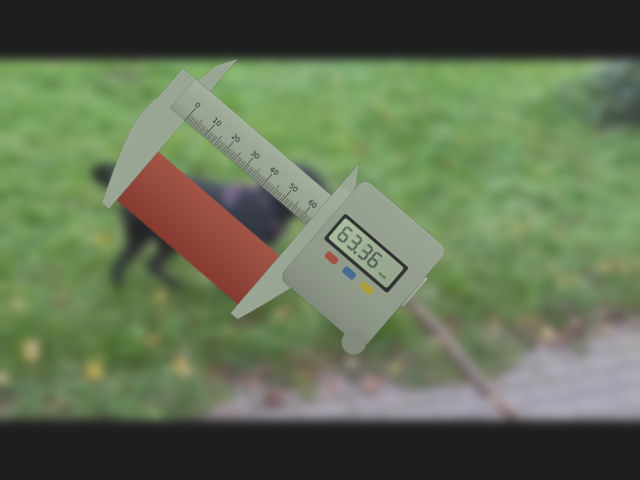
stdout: mm 63.36
